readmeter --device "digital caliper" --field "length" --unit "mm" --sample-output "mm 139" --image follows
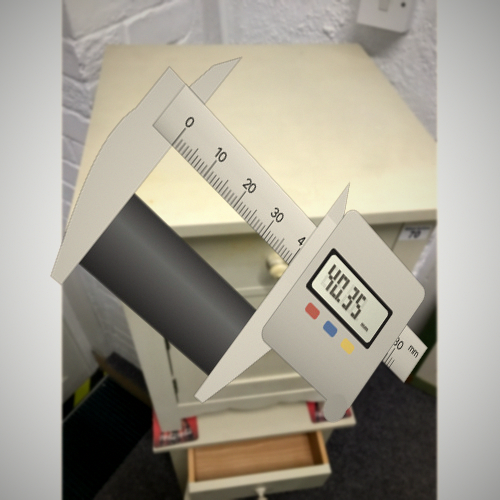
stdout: mm 40.35
